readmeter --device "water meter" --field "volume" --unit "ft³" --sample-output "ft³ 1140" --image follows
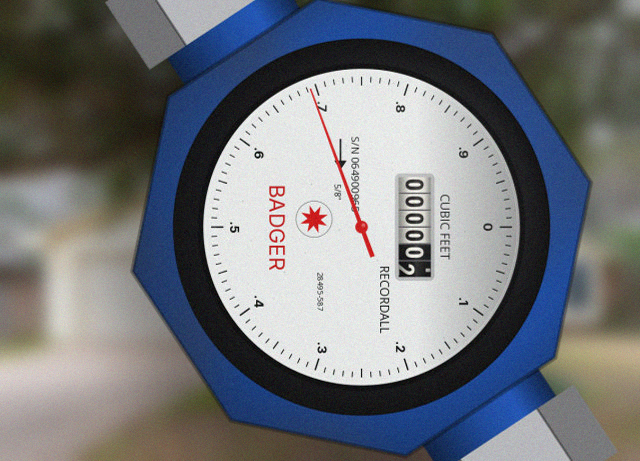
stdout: ft³ 1.69
